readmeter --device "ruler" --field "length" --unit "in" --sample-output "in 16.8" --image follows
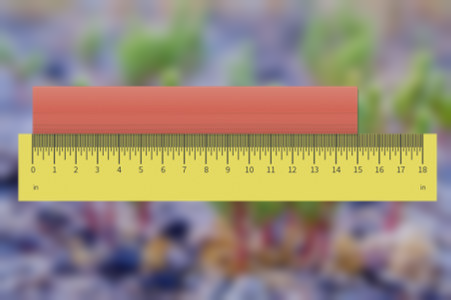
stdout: in 15
